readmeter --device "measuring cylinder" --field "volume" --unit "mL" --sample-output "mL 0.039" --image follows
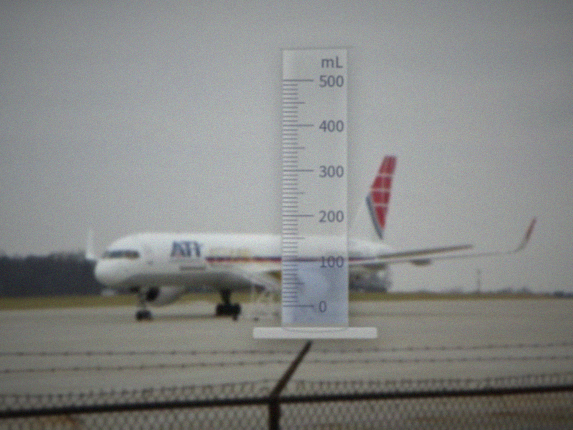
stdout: mL 100
